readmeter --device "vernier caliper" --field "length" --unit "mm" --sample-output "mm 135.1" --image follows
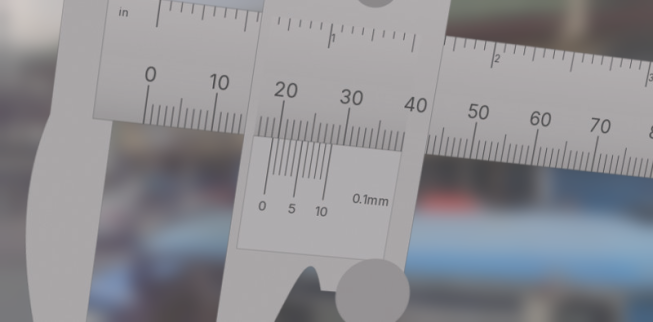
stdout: mm 19.2
